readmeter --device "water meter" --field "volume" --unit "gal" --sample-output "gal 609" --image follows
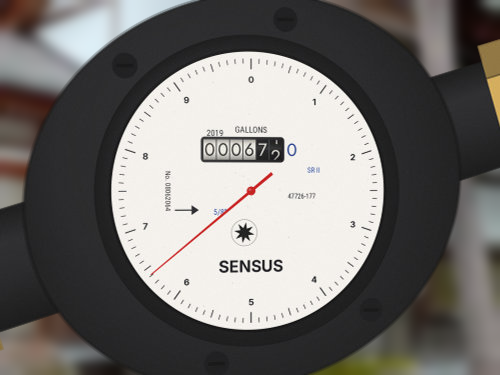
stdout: gal 6716.4
